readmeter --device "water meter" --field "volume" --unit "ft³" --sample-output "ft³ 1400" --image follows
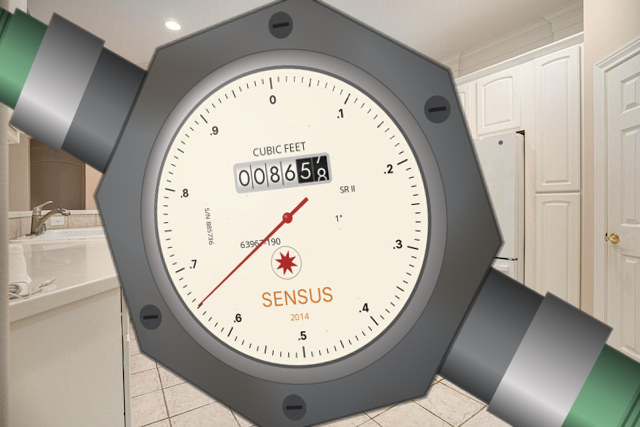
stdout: ft³ 8657.65
